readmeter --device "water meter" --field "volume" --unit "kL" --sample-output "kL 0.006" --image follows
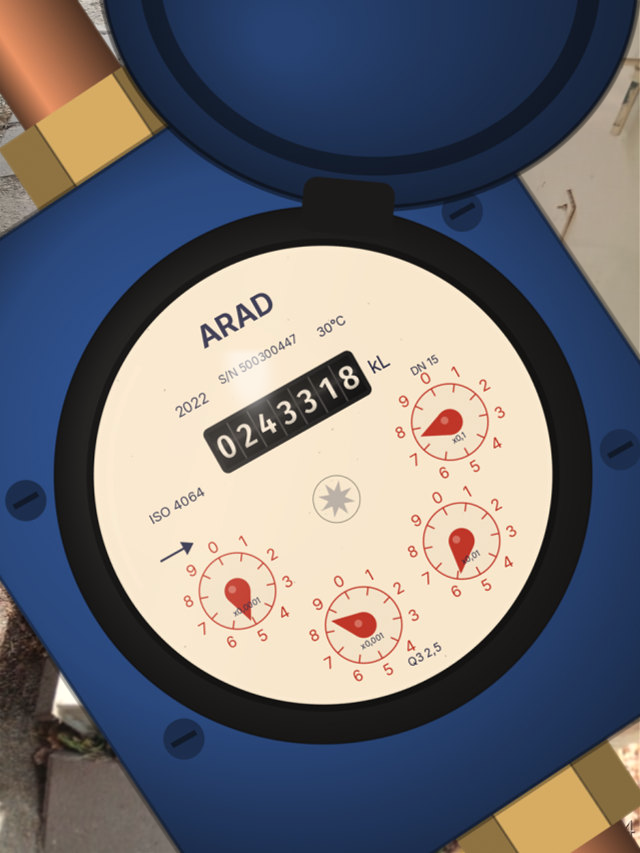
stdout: kL 243318.7585
